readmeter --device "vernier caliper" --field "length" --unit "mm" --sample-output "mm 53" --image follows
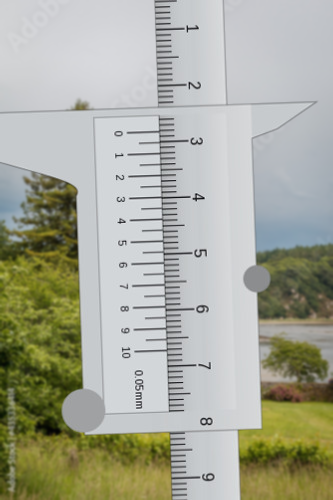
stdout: mm 28.2
